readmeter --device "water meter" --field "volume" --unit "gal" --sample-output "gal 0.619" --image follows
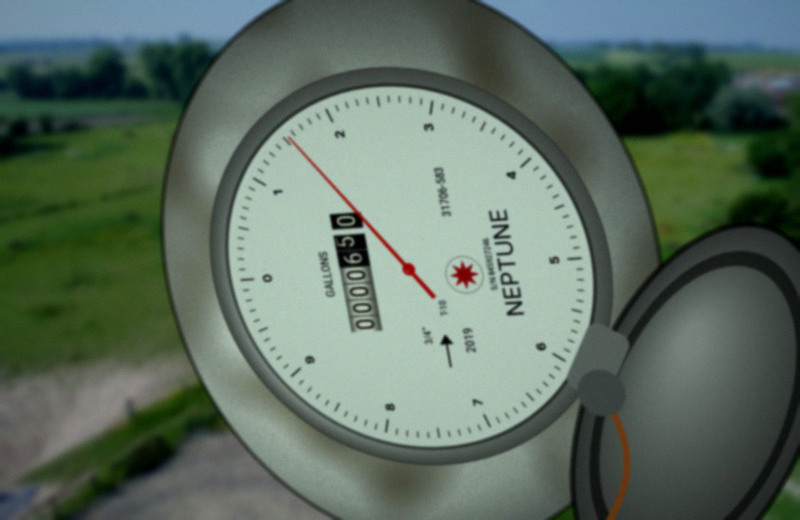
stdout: gal 651.5
